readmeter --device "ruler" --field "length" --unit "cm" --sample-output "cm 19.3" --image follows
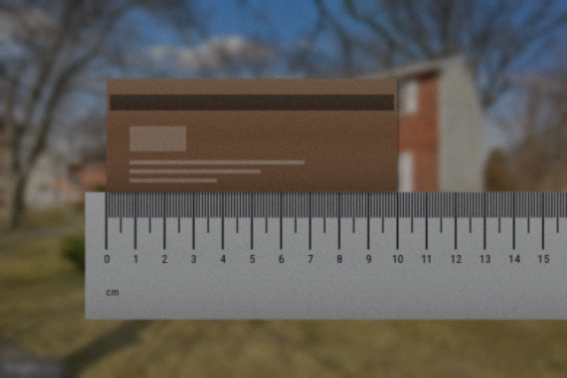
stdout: cm 10
